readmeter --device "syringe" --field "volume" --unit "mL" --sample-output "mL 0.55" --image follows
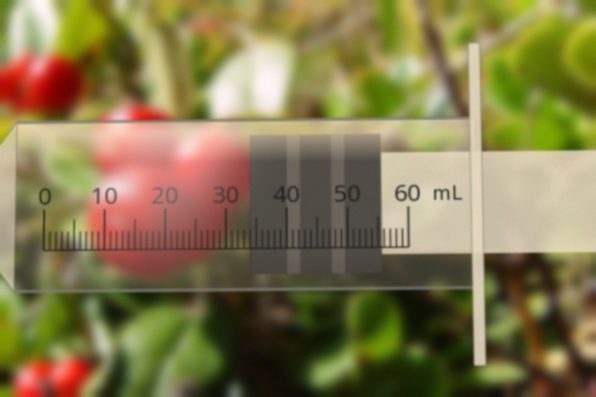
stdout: mL 34
